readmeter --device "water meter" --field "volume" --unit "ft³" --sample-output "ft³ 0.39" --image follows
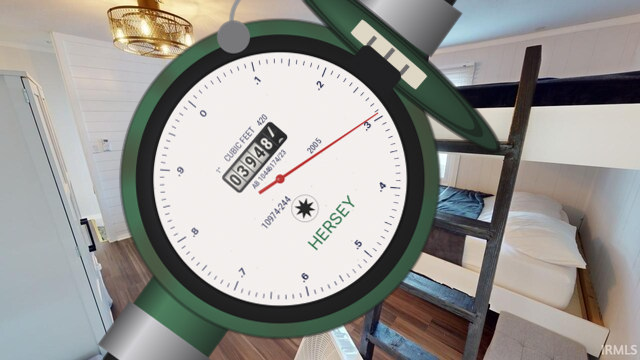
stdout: ft³ 39487.29
